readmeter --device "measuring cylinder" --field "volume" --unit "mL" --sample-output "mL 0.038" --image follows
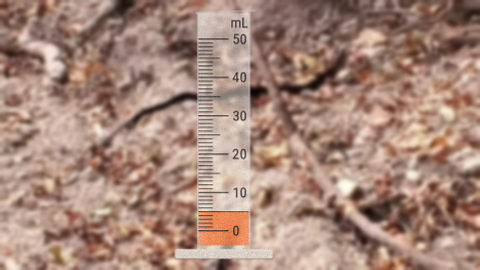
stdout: mL 5
